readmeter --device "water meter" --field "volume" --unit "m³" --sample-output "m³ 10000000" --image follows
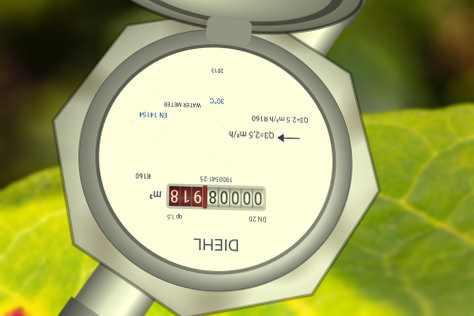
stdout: m³ 8.918
